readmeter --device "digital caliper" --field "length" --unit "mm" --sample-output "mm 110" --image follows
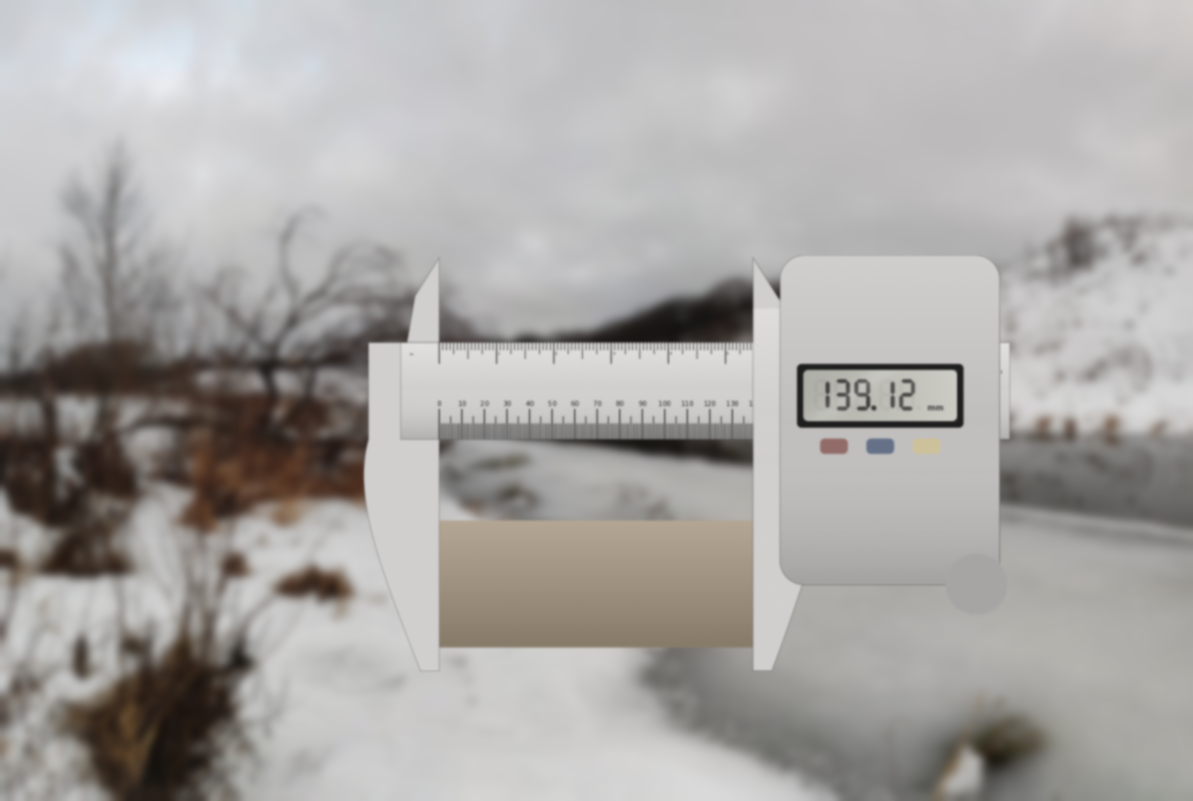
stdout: mm 139.12
